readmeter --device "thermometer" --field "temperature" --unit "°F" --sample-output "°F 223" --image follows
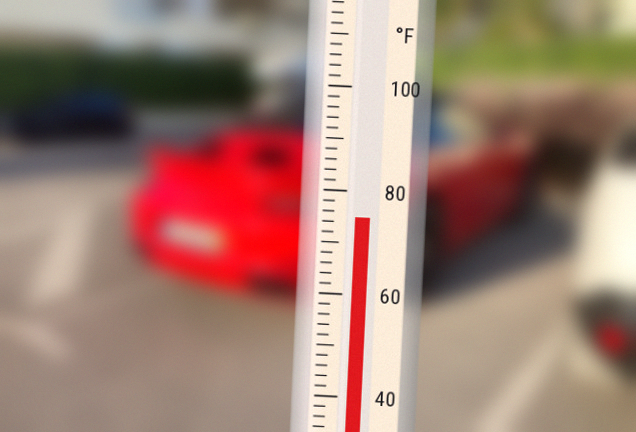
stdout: °F 75
